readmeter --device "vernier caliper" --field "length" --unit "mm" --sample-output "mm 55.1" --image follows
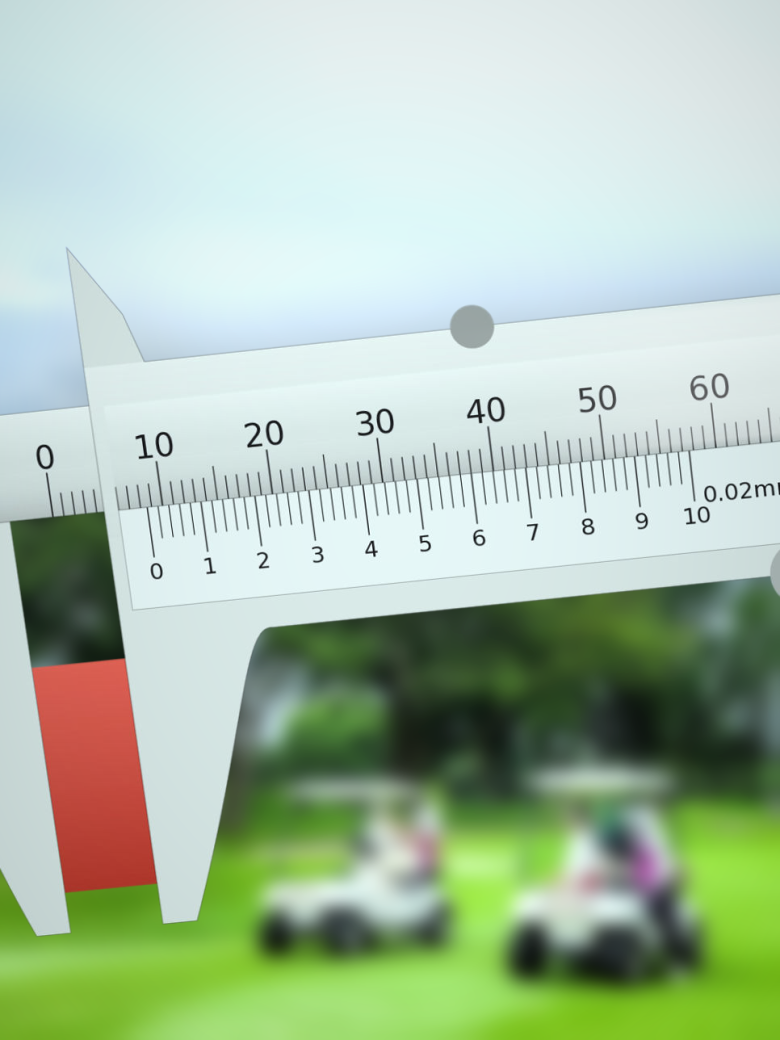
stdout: mm 8.6
